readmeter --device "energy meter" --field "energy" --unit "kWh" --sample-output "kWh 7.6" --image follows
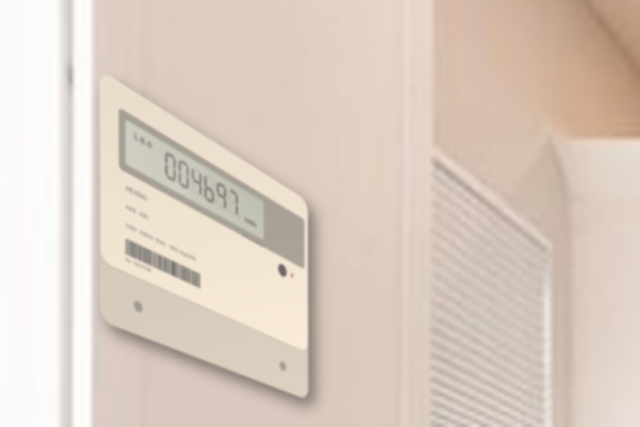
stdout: kWh 4697
